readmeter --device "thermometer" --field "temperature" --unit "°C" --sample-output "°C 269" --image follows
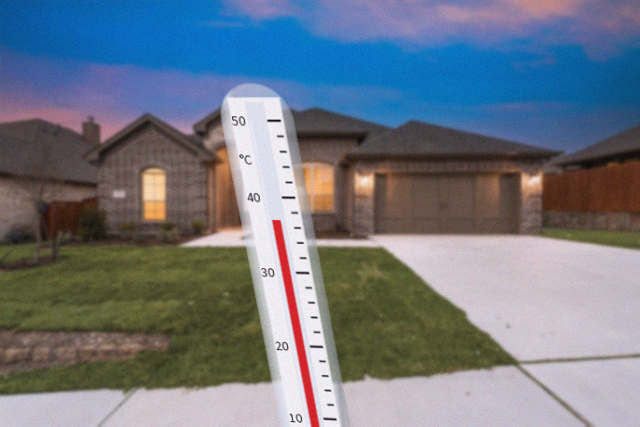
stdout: °C 37
